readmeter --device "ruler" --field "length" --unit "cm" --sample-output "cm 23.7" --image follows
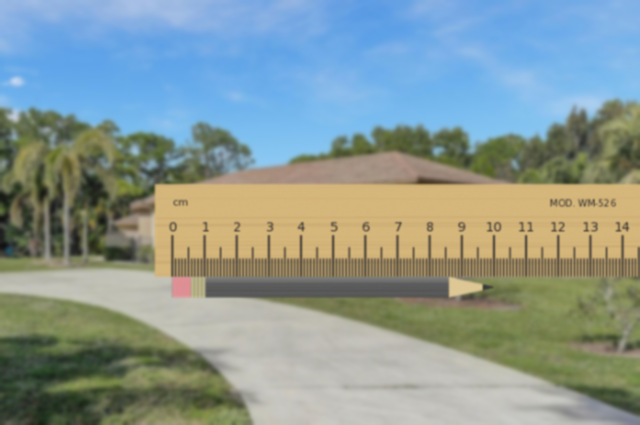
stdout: cm 10
